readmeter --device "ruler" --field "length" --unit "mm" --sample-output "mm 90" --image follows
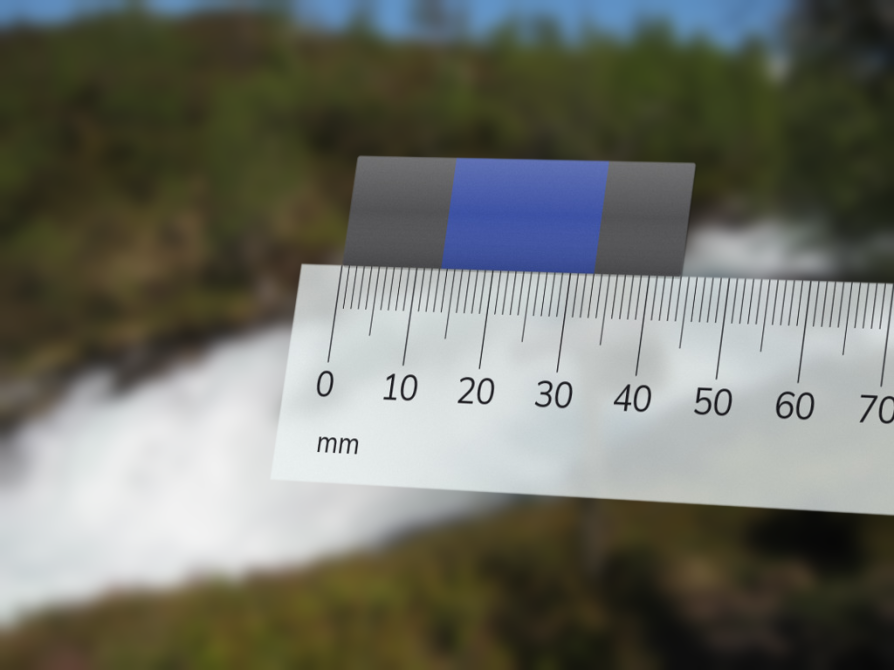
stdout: mm 44
